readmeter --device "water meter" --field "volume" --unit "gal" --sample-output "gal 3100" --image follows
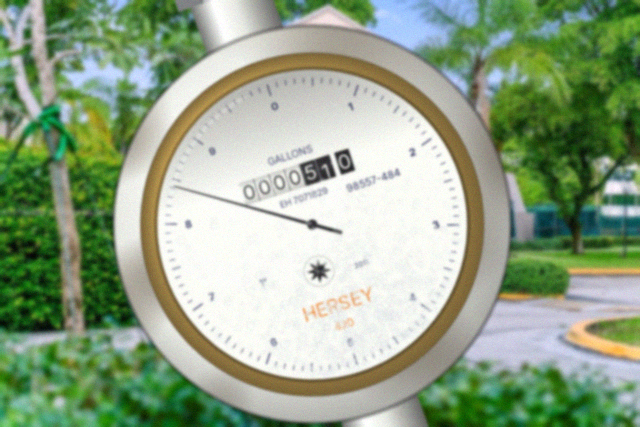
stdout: gal 508.4
